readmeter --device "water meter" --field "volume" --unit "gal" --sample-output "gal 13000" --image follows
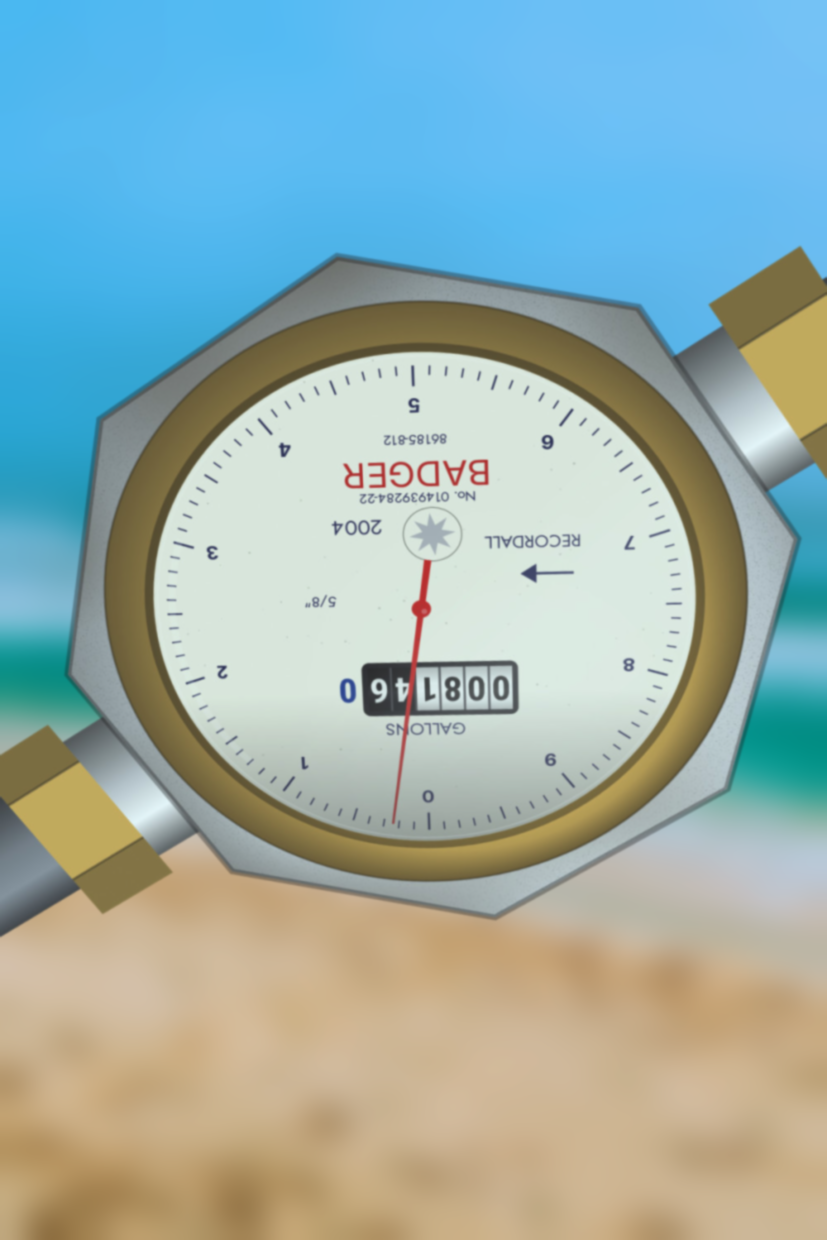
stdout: gal 81460.2
